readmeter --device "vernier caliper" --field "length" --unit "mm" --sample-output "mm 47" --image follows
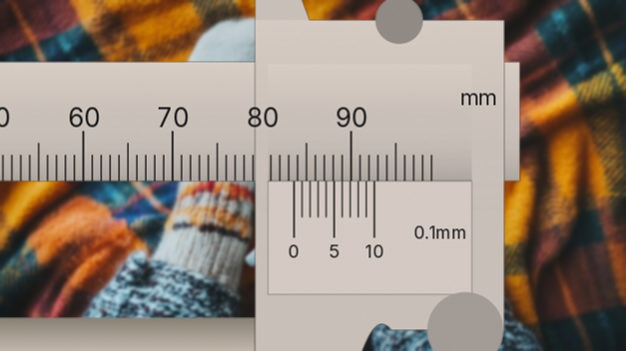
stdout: mm 83.6
